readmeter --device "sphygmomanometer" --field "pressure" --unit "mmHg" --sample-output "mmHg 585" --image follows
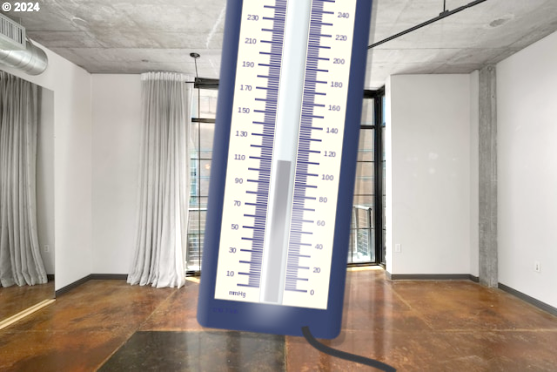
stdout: mmHg 110
